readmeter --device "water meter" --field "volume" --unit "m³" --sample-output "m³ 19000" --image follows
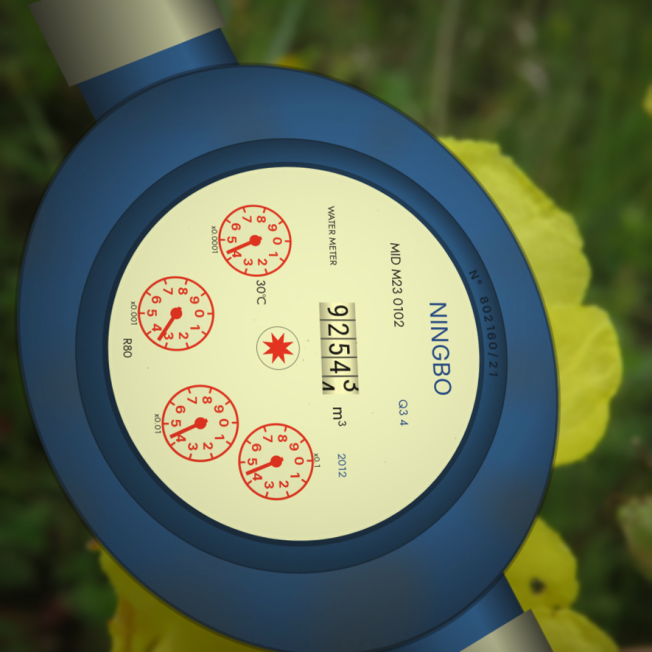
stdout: m³ 92543.4434
